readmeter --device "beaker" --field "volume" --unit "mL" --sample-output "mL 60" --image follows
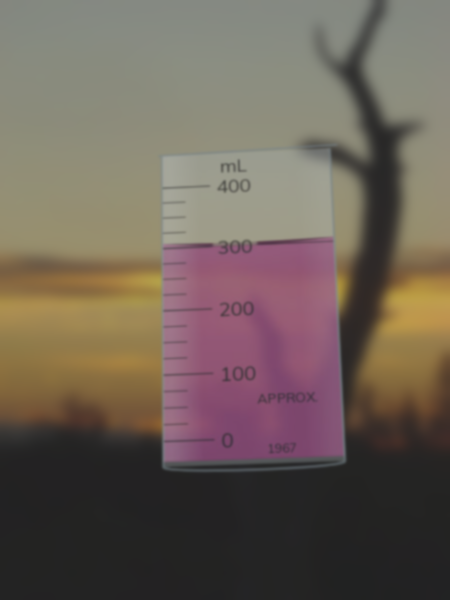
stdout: mL 300
